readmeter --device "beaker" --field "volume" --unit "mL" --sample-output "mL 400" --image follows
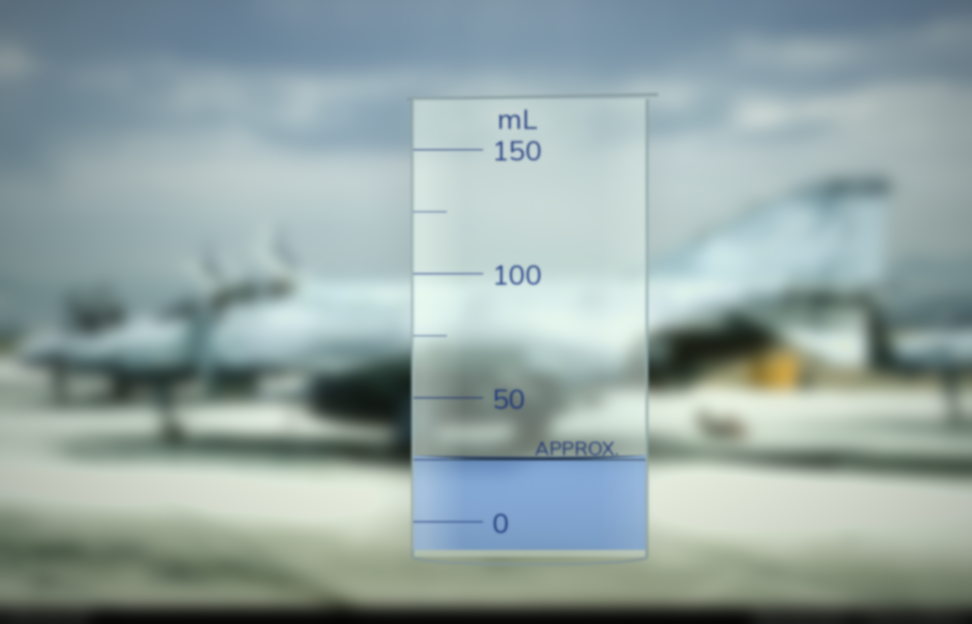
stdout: mL 25
